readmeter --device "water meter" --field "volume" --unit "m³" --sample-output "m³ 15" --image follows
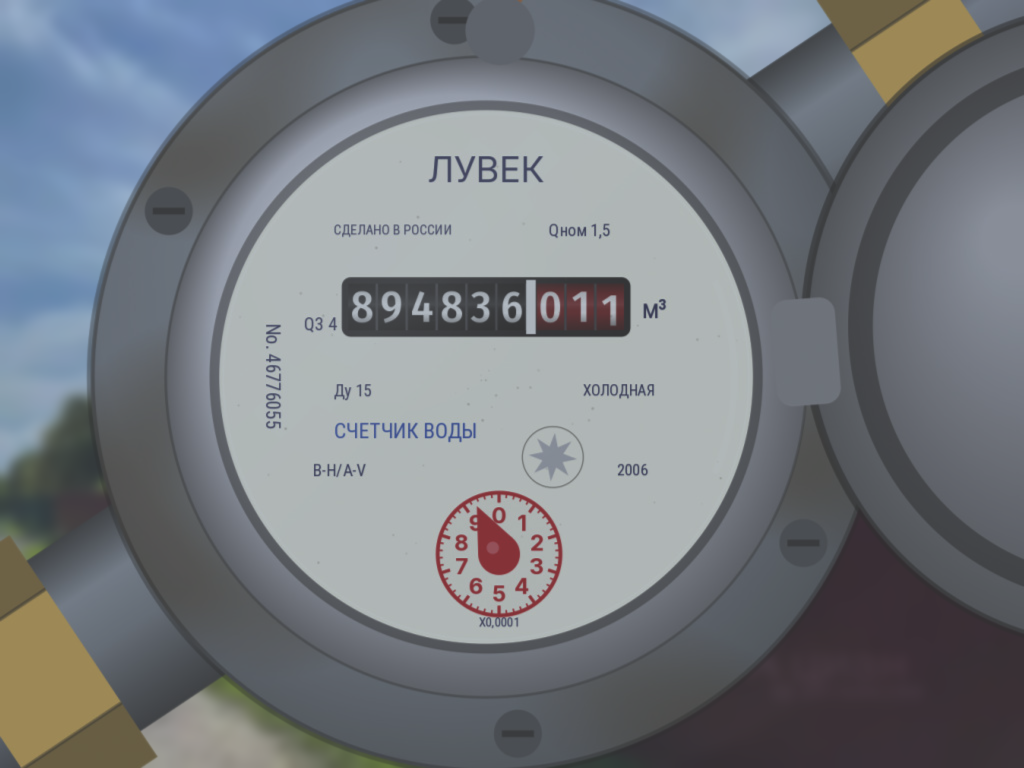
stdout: m³ 894836.0109
